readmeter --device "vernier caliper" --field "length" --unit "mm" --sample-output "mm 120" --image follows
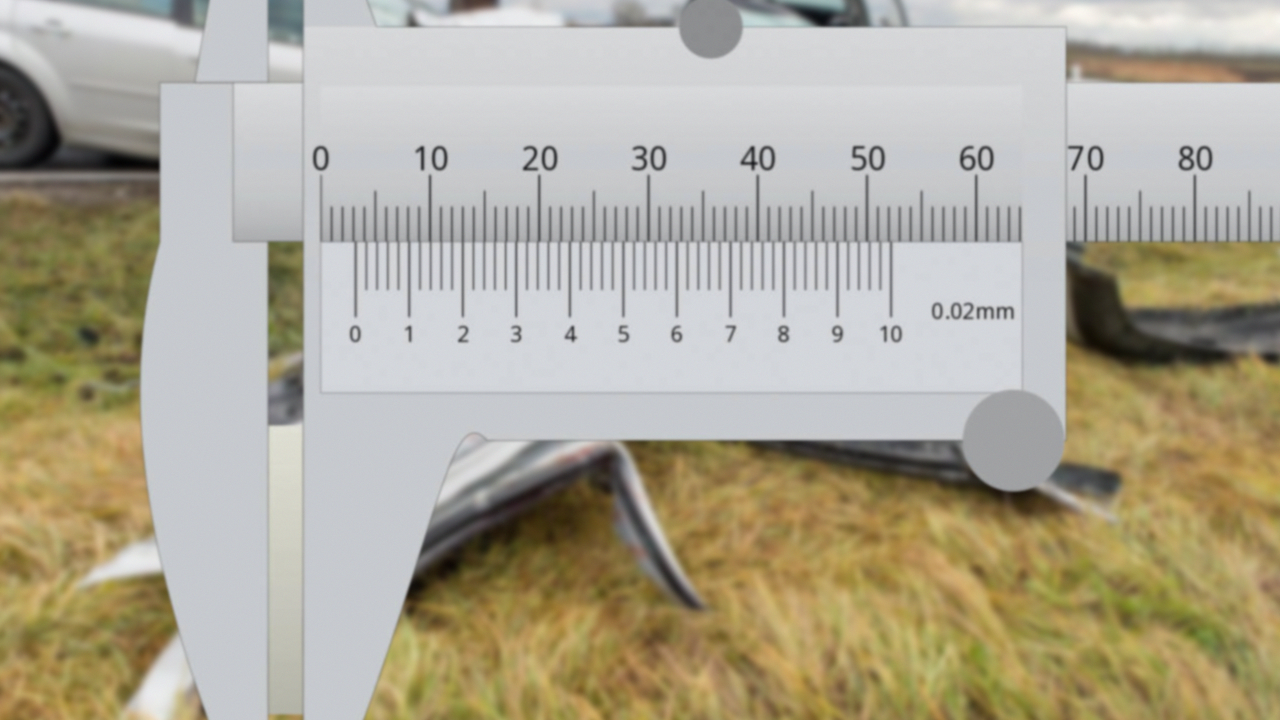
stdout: mm 3.2
